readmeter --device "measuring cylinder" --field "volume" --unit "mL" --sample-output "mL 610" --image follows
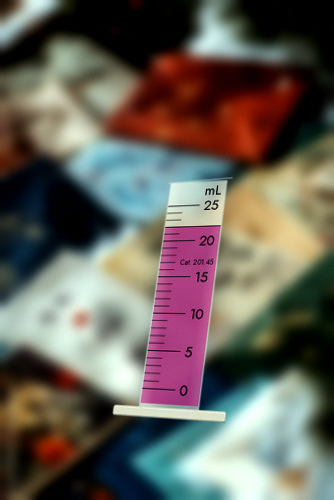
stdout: mL 22
